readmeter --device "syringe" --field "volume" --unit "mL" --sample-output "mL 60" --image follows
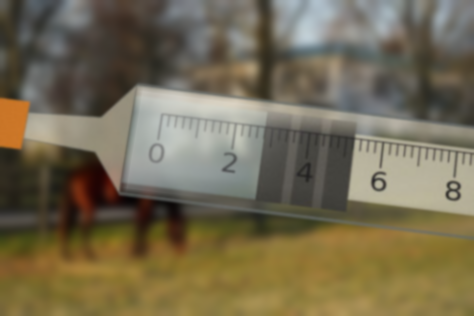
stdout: mL 2.8
